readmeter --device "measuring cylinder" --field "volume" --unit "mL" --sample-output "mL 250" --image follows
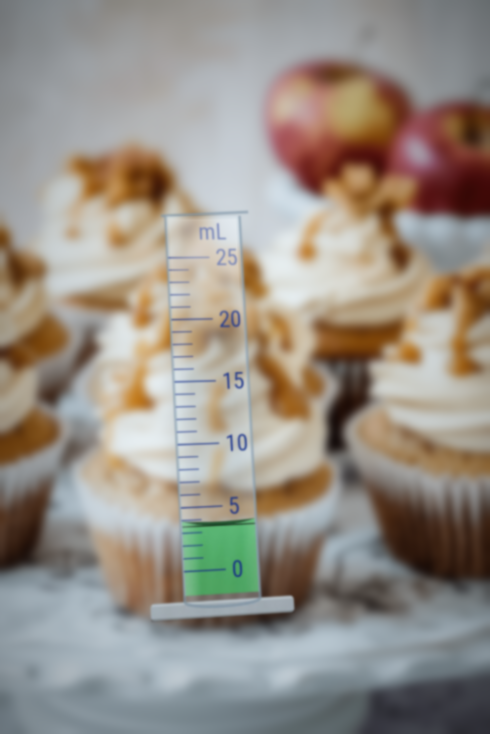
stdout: mL 3.5
